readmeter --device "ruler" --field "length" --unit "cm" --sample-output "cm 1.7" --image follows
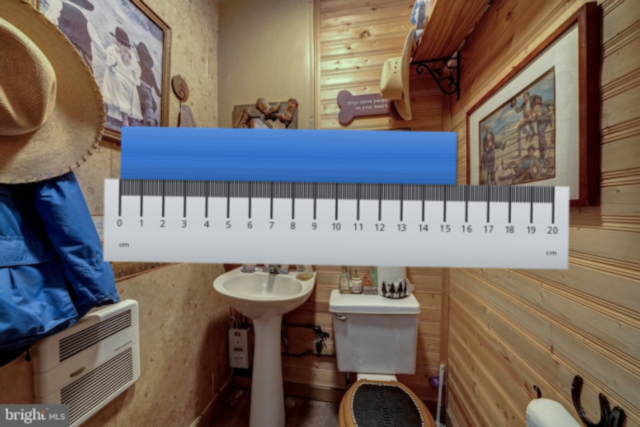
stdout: cm 15.5
